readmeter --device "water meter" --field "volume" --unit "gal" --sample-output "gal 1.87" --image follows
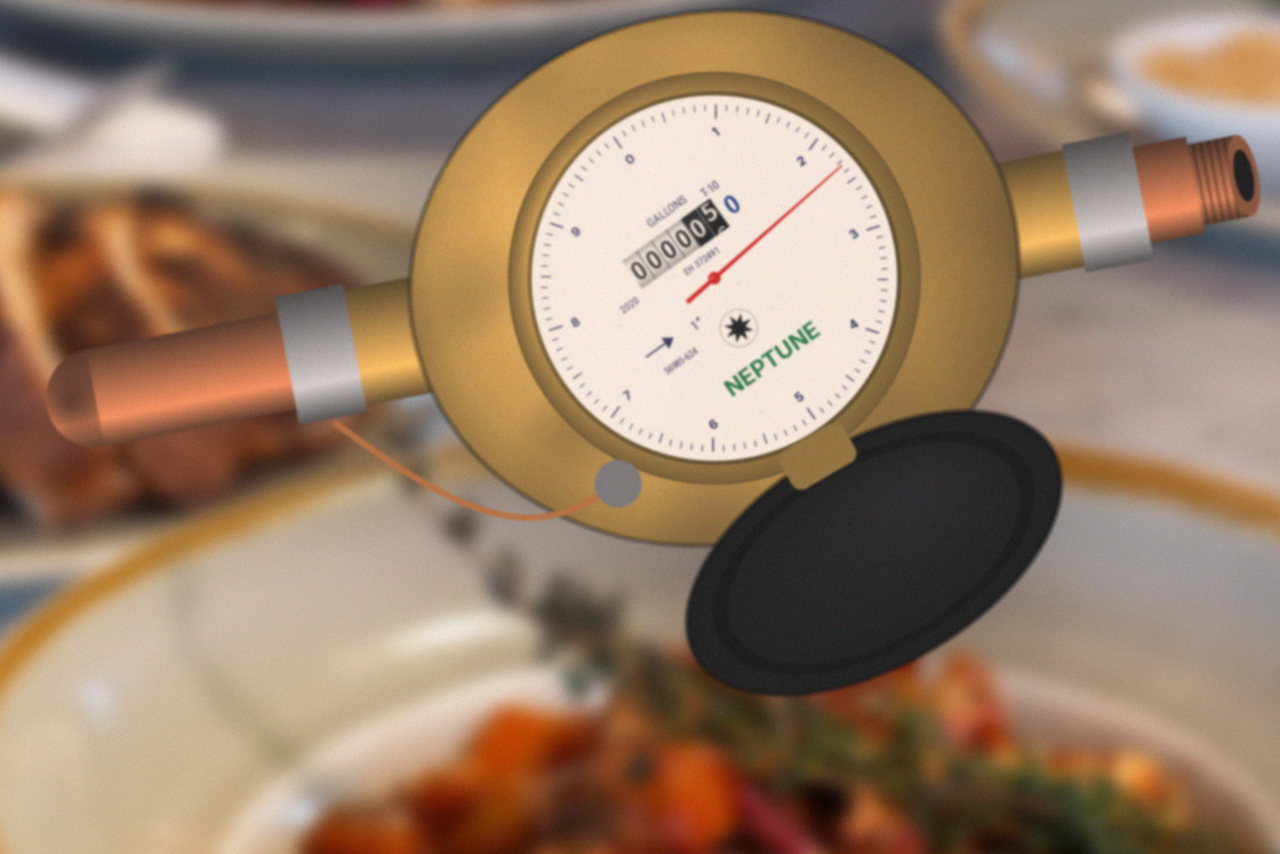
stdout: gal 52.3
